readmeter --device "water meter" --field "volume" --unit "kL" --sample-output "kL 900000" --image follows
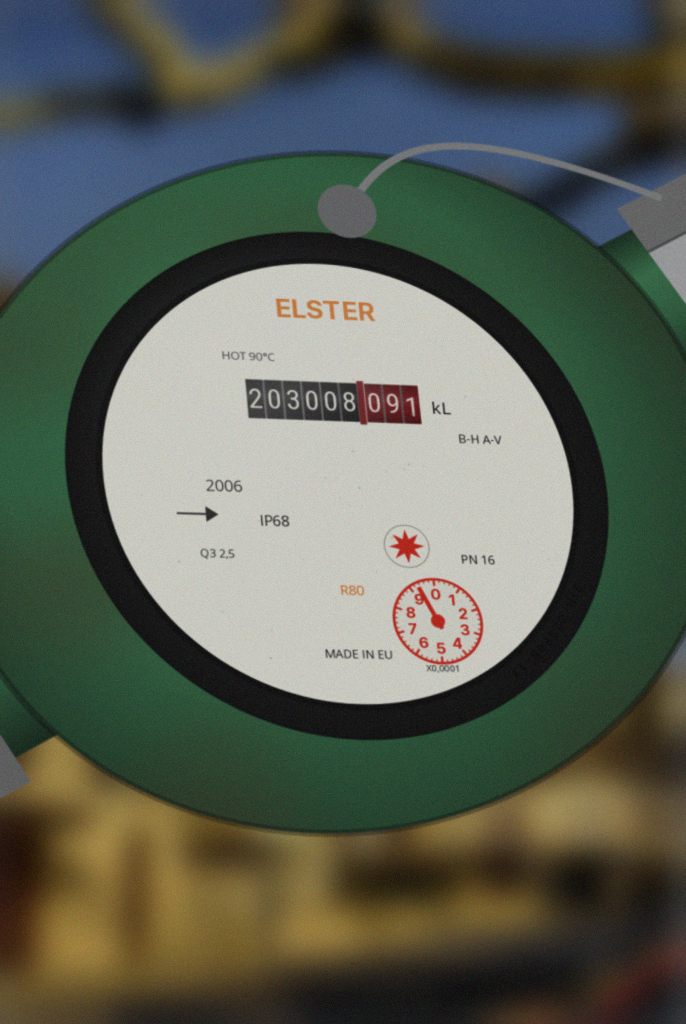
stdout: kL 203008.0909
